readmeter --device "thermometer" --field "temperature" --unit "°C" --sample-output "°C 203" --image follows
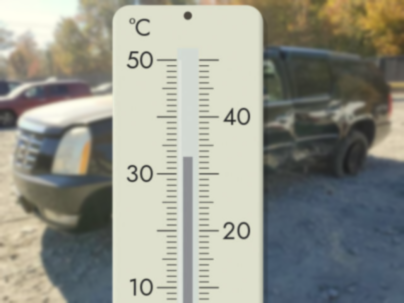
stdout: °C 33
